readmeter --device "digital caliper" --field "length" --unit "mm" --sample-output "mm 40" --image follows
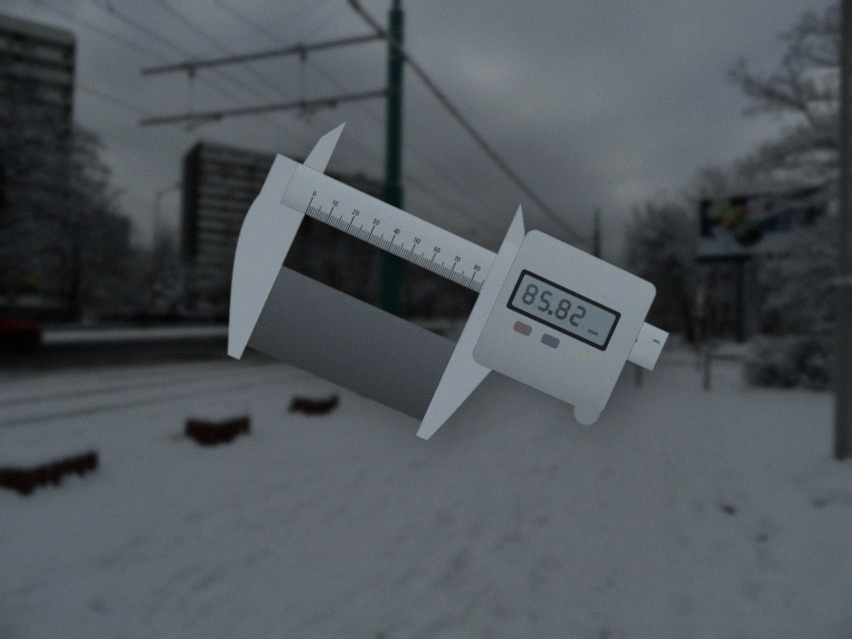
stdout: mm 85.82
